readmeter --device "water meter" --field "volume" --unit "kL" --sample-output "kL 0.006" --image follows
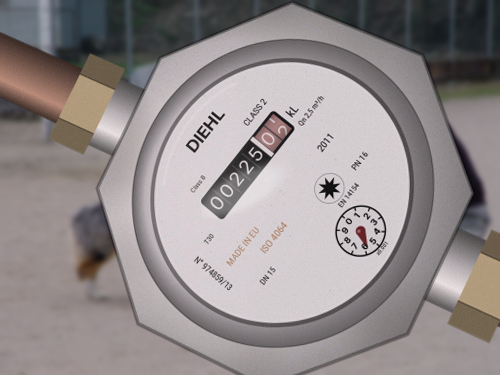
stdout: kL 225.015
